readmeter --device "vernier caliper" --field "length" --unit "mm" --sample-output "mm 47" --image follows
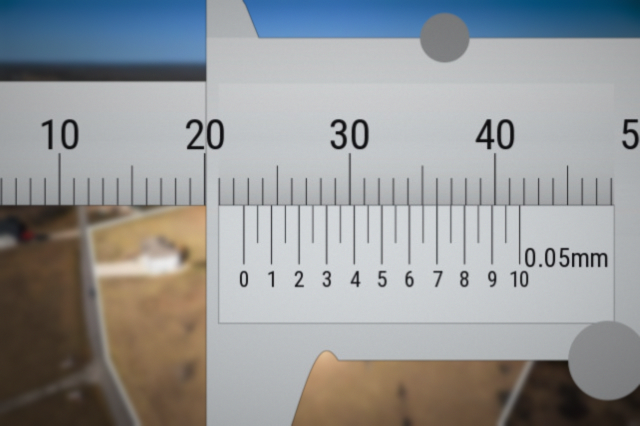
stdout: mm 22.7
